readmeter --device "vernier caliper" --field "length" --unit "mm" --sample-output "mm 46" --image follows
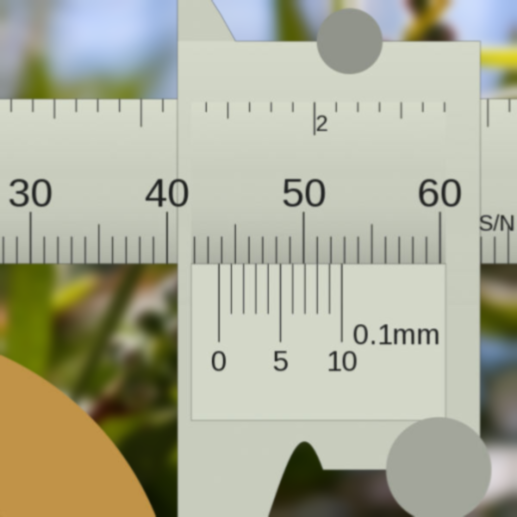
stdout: mm 43.8
